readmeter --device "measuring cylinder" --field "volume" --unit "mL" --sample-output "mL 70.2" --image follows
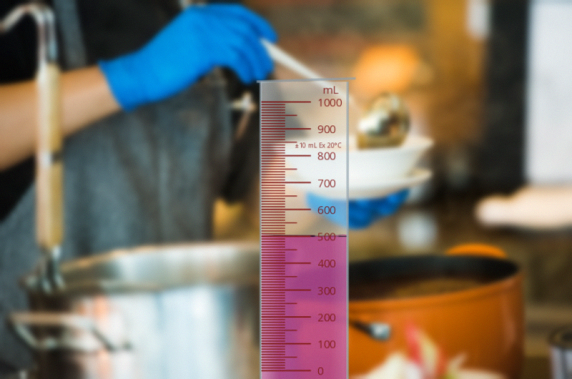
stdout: mL 500
